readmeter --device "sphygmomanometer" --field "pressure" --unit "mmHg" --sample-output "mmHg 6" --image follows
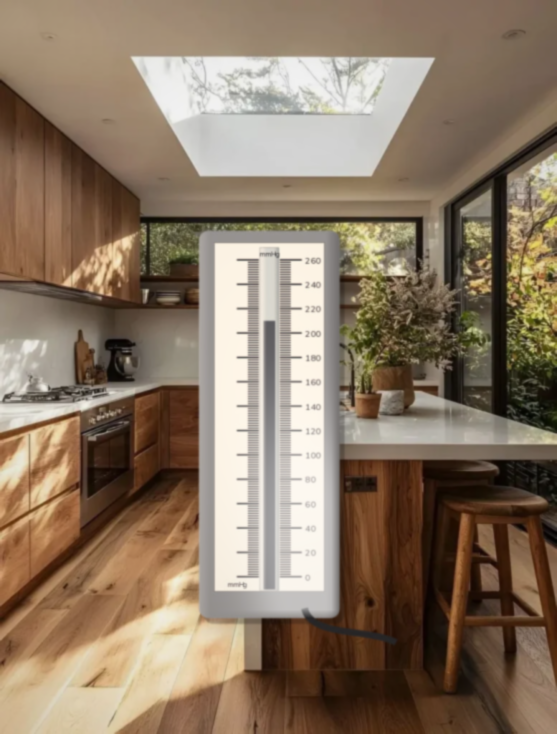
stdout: mmHg 210
